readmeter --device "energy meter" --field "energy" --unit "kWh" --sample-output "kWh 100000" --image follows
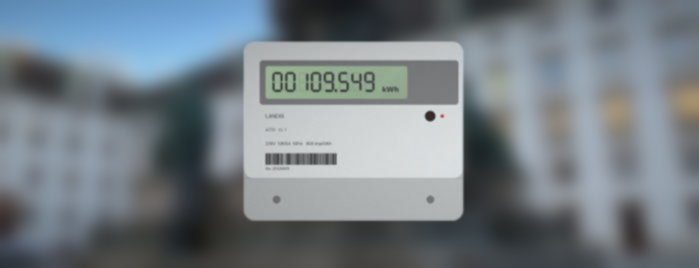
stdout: kWh 109.549
